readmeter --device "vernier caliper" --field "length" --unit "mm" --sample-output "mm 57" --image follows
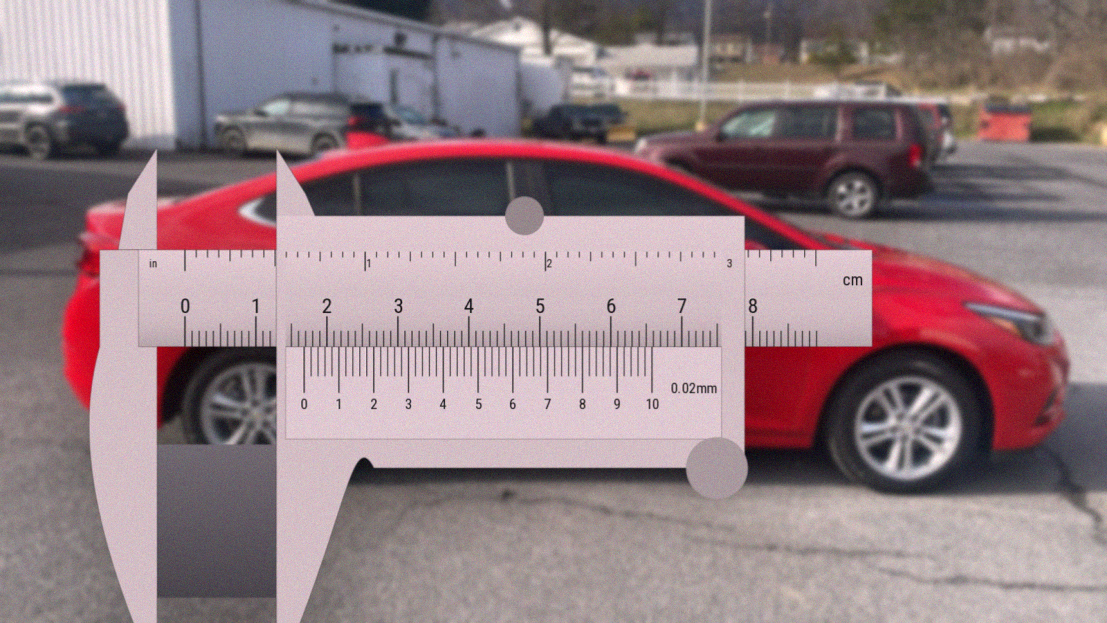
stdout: mm 16.8
